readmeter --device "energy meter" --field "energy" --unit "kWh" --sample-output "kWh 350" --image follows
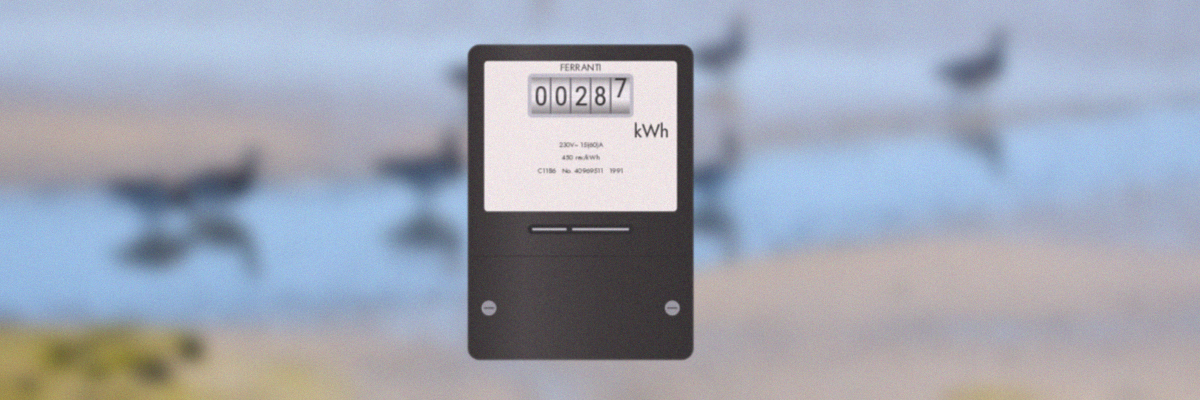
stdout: kWh 287
